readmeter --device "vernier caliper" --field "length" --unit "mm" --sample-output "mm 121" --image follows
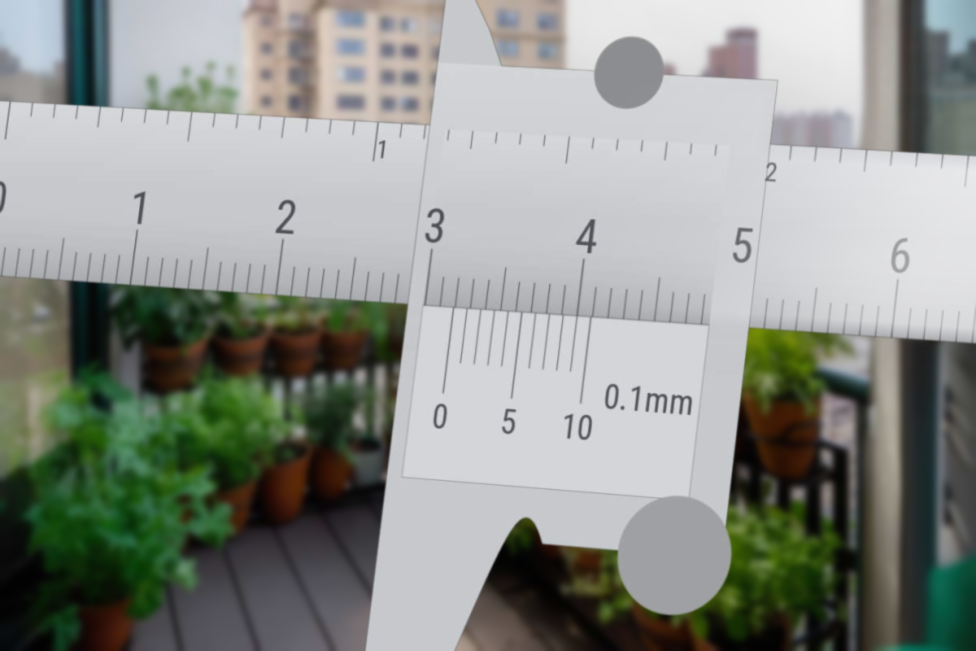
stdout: mm 31.9
